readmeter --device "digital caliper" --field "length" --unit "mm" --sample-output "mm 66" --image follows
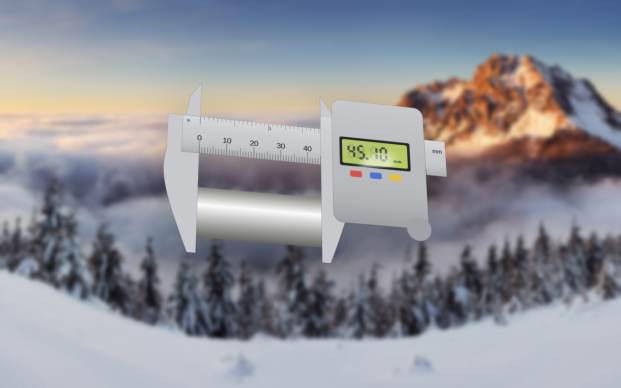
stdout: mm 45.10
